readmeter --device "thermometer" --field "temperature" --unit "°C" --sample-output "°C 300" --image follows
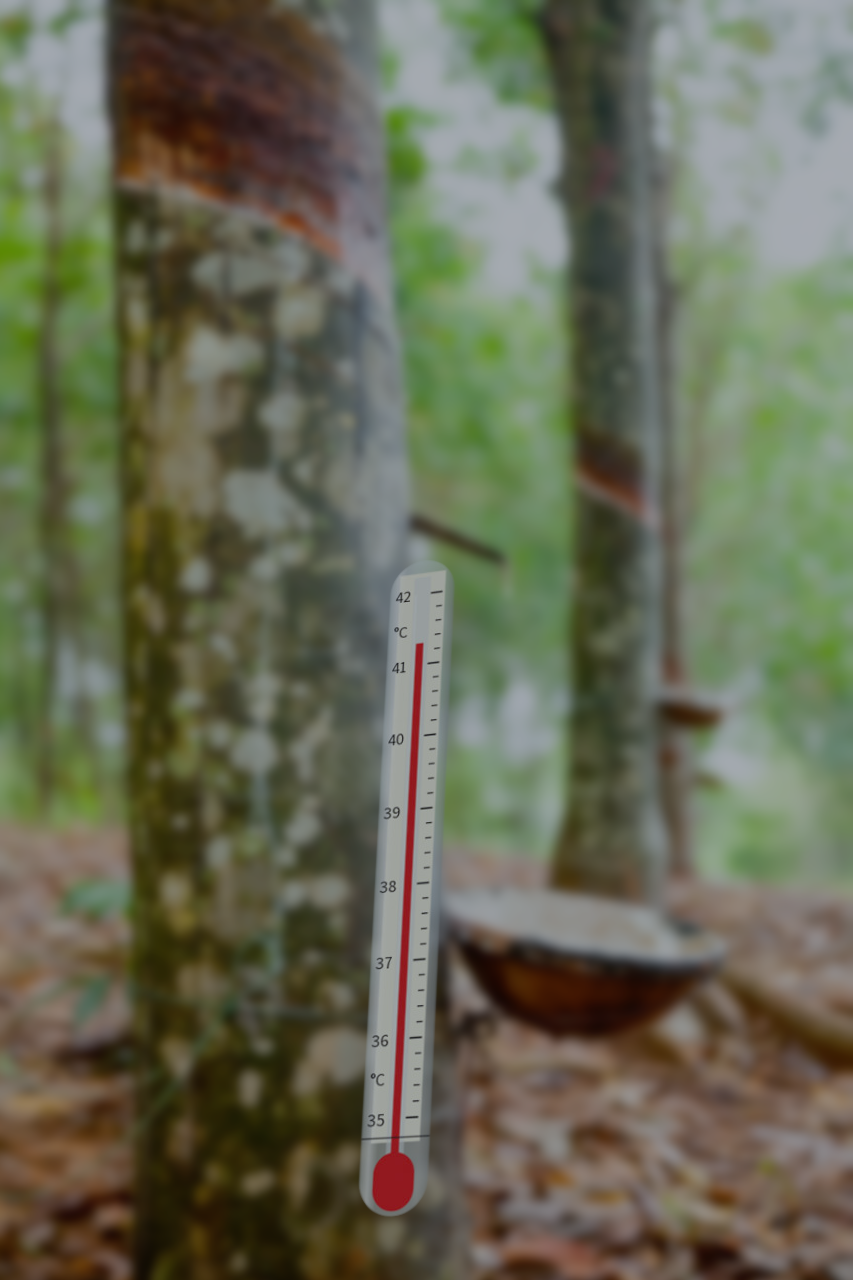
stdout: °C 41.3
